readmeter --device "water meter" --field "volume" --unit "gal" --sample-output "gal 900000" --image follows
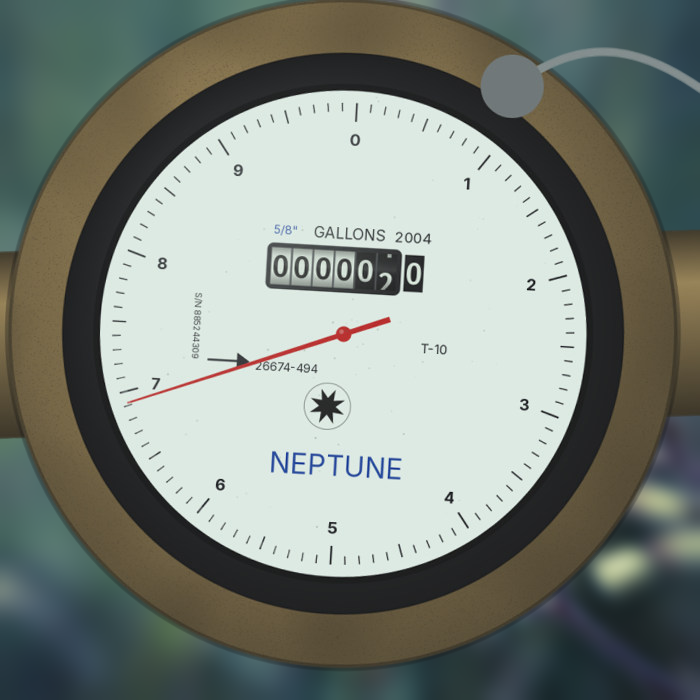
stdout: gal 16.9
